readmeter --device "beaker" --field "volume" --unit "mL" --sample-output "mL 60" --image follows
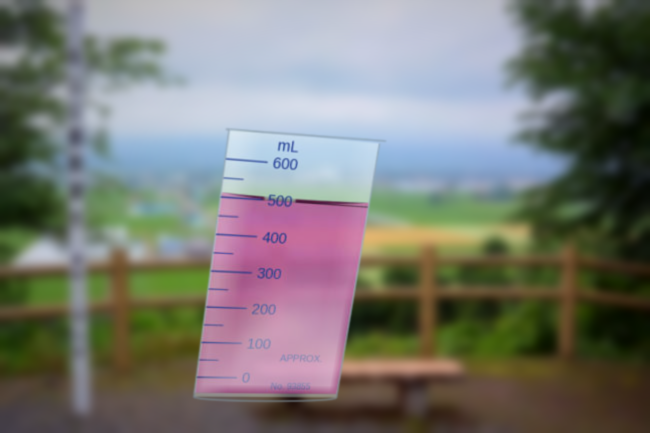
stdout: mL 500
